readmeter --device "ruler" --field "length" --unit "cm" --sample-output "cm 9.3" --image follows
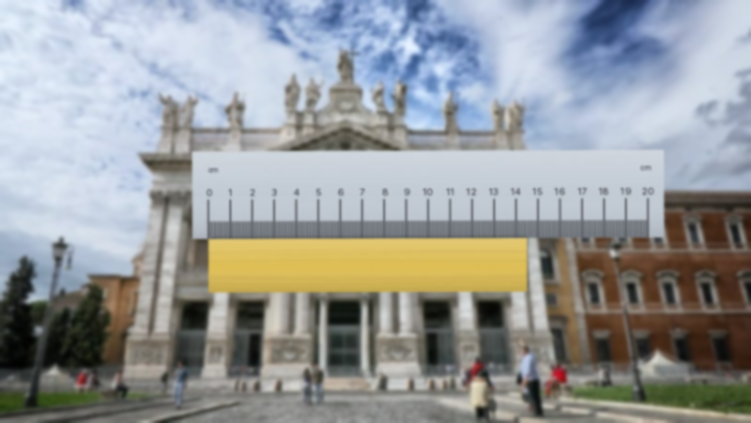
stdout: cm 14.5
